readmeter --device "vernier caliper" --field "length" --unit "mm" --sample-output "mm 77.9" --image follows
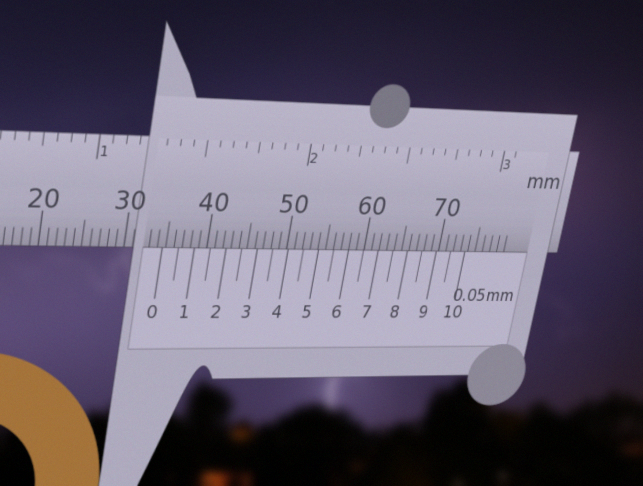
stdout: mm 34.6
